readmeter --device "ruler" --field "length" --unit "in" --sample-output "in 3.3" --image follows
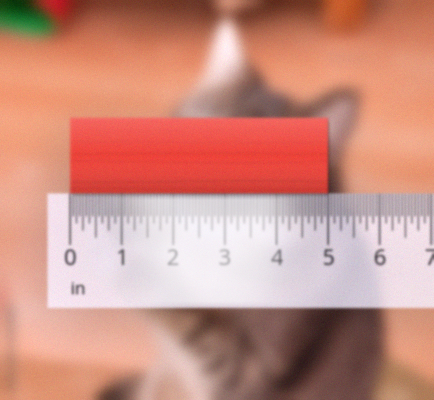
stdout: in 5
